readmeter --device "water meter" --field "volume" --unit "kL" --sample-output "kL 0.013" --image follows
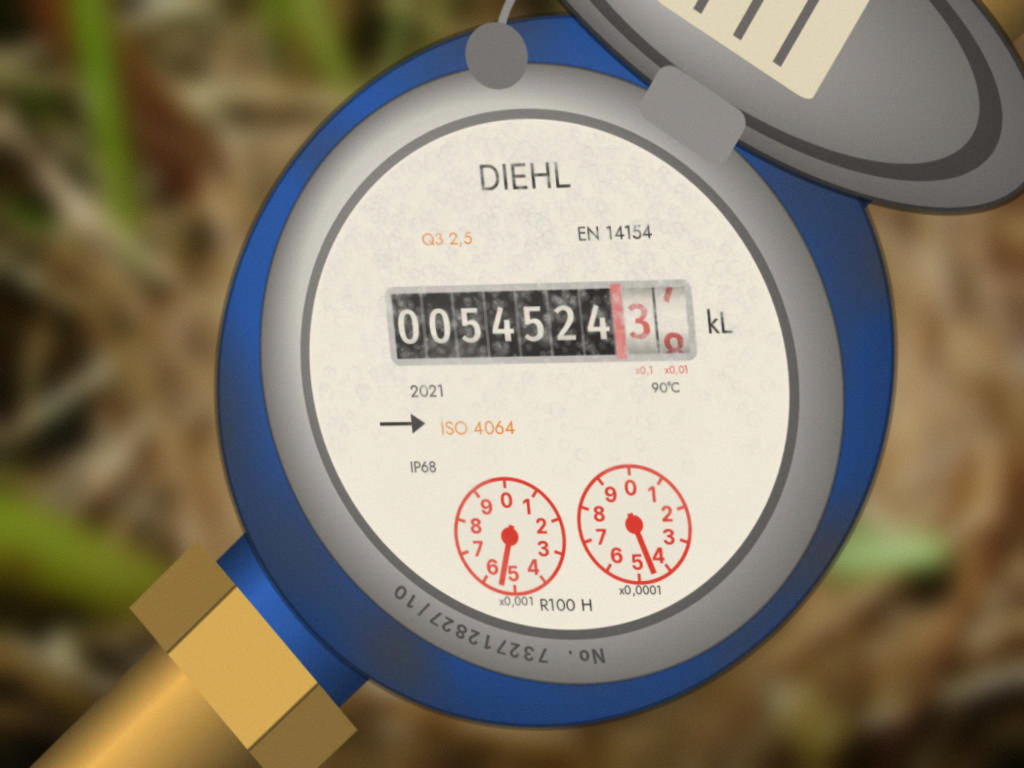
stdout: kL 54524.3754
